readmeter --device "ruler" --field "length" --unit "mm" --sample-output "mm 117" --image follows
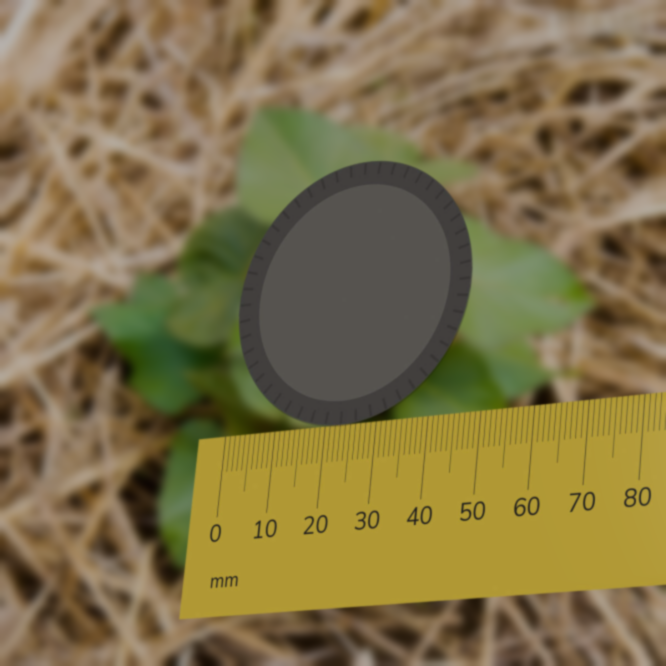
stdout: mm 46
